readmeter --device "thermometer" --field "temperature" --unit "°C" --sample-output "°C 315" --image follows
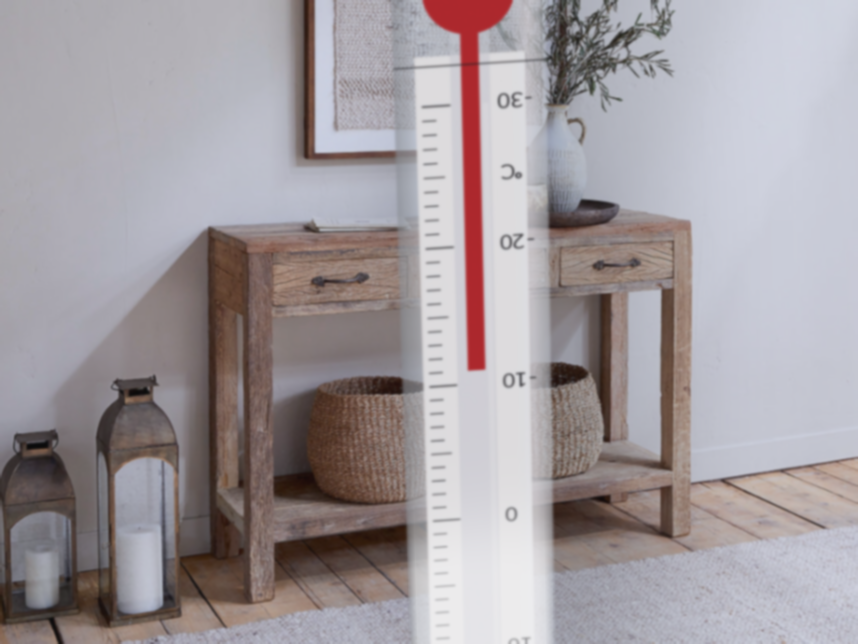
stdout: °C -11
